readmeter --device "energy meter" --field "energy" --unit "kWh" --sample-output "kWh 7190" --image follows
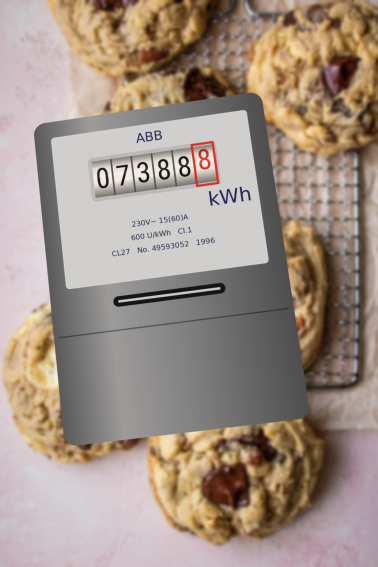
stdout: kWh 7388.8
